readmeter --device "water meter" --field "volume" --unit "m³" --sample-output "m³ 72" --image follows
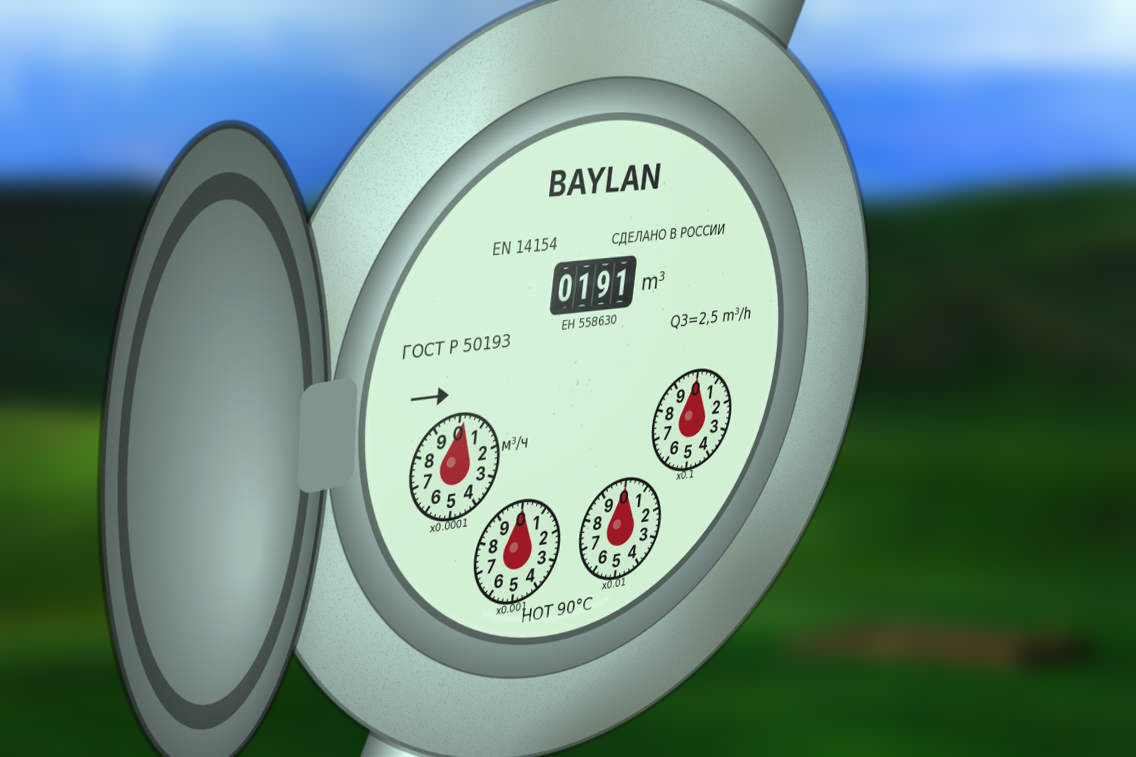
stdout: m³ 191.0000
